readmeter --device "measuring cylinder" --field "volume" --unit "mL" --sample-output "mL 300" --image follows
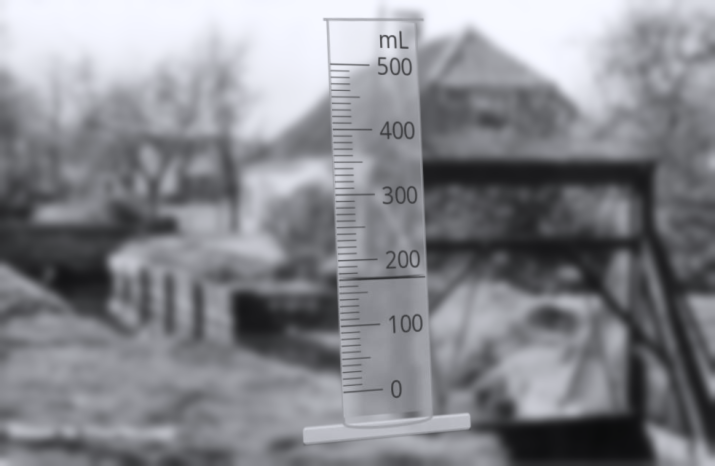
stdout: mL 170
